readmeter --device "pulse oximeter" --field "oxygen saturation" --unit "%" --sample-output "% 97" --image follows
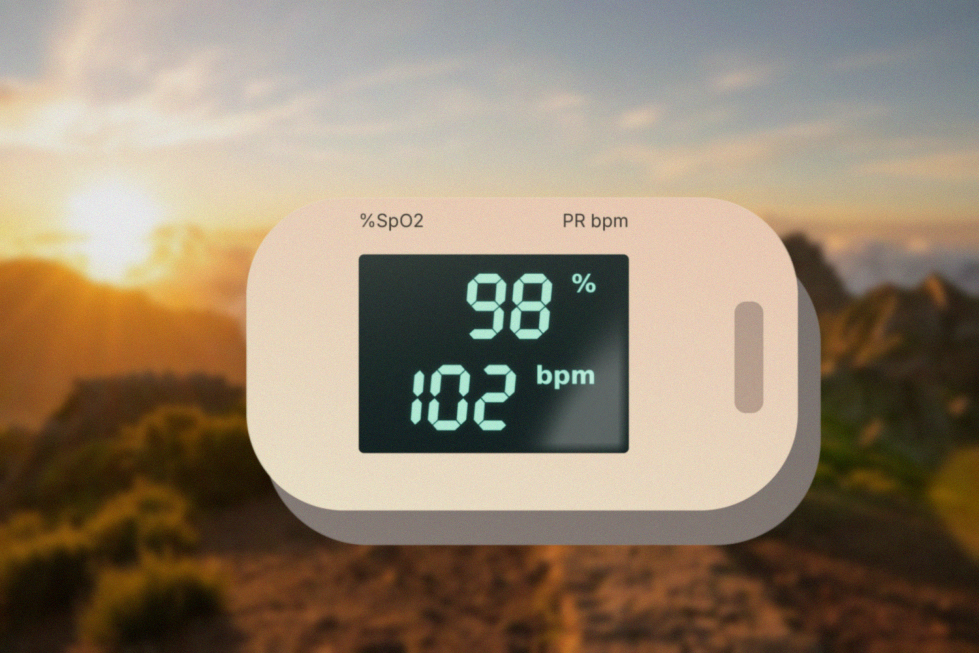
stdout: % 98
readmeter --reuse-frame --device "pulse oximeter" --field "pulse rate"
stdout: bpm 102
